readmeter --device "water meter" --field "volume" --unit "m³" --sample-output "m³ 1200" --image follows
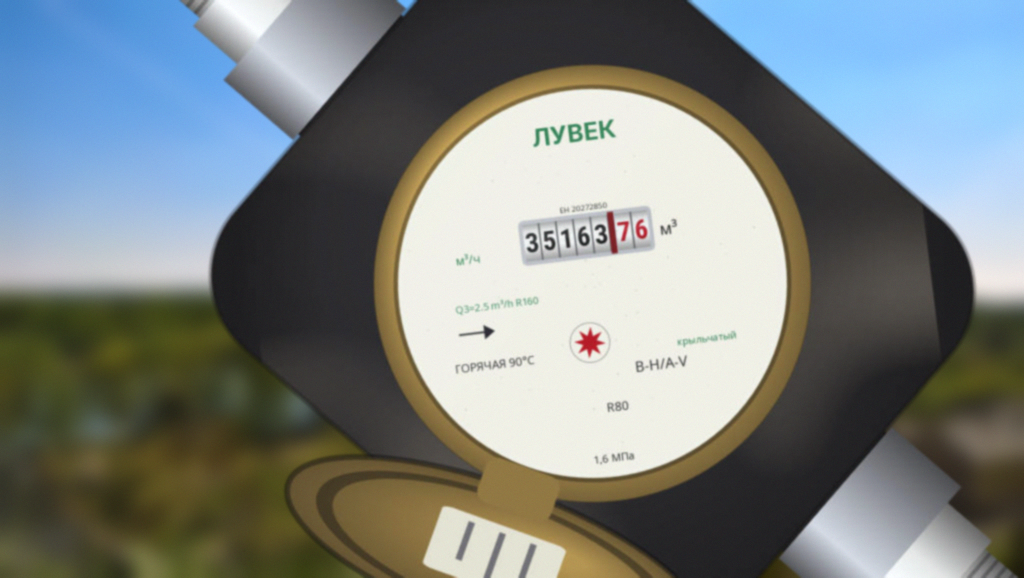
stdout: m³ 35163.76
